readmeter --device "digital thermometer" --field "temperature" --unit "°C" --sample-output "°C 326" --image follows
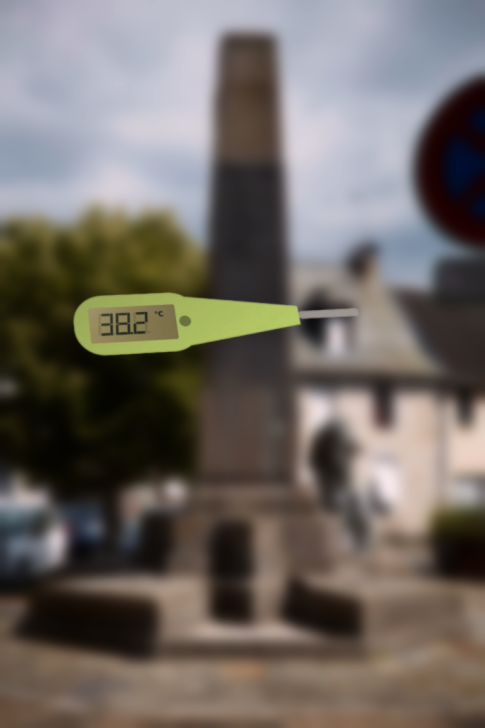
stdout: °C 38.2
